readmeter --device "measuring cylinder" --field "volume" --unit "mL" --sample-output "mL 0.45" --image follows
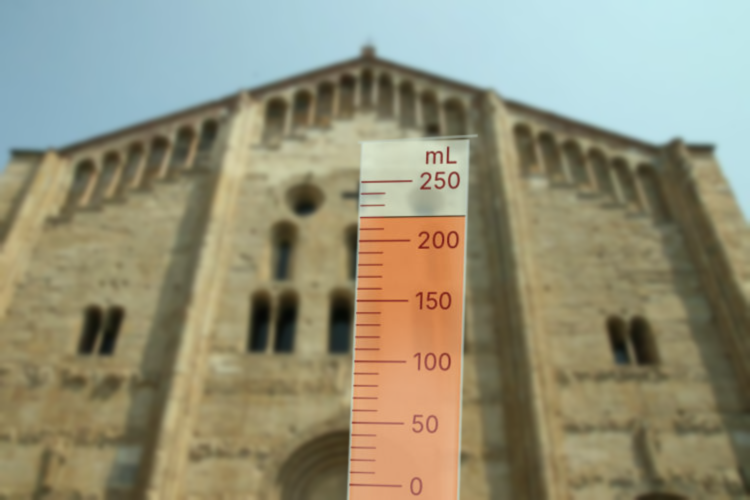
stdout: mL 220
